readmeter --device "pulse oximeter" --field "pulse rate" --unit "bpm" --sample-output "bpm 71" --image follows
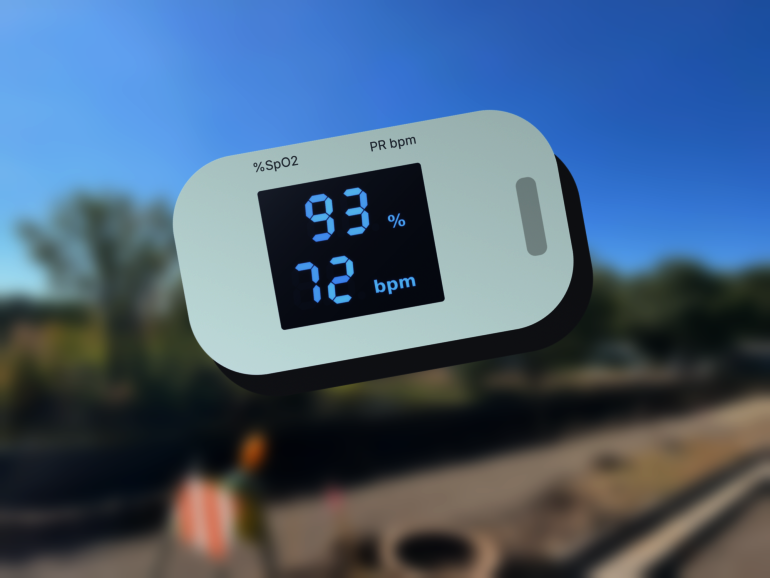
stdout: bpm 72
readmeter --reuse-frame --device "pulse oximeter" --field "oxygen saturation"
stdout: % 93
